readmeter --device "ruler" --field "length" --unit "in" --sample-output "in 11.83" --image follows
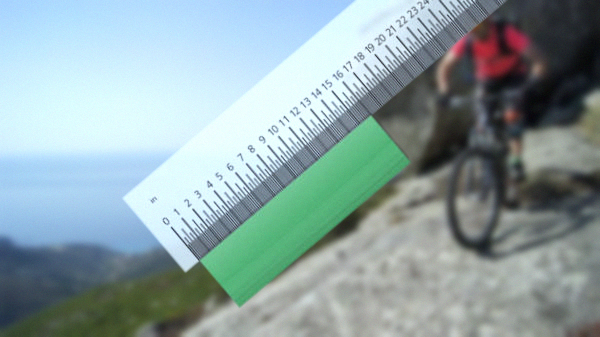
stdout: in 16
